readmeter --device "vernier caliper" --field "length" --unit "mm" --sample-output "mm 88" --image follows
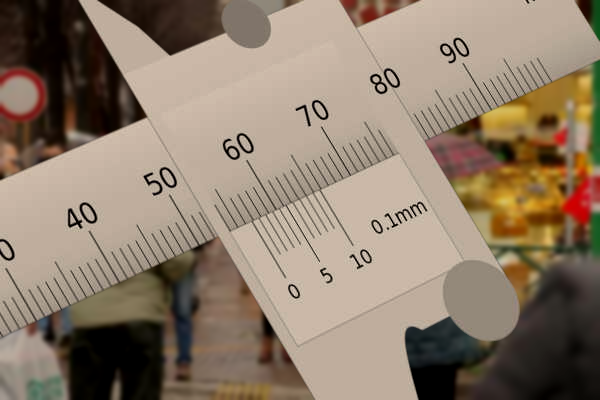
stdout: mm 56.8
